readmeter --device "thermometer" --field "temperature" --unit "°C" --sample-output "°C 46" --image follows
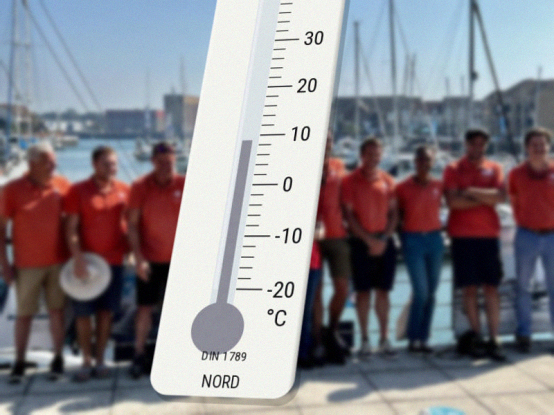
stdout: °C 9
